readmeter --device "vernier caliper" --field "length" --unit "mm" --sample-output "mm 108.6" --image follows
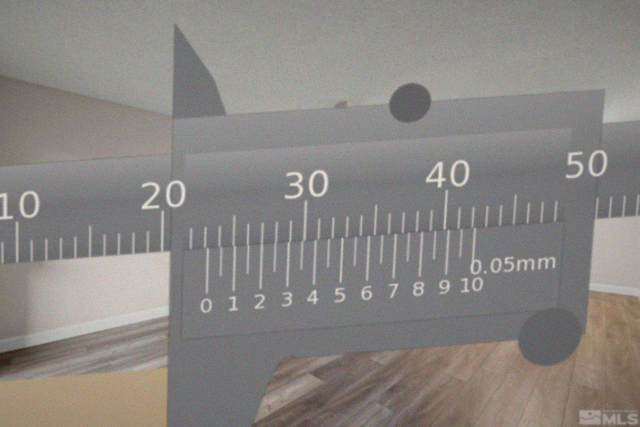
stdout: mm 23.2
